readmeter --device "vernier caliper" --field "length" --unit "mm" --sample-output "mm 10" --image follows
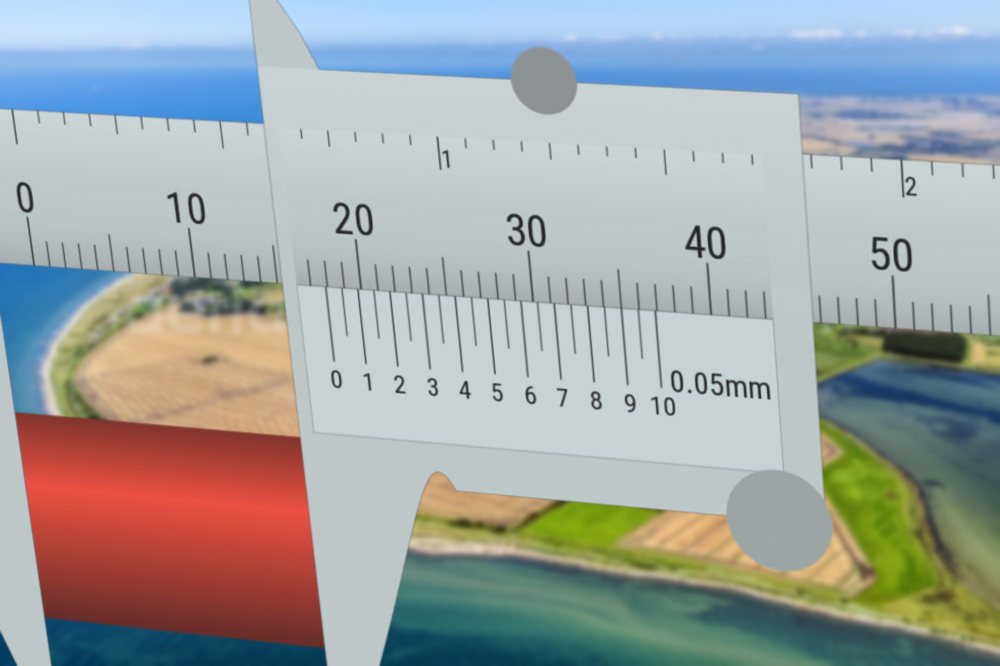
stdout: mm 17.9
